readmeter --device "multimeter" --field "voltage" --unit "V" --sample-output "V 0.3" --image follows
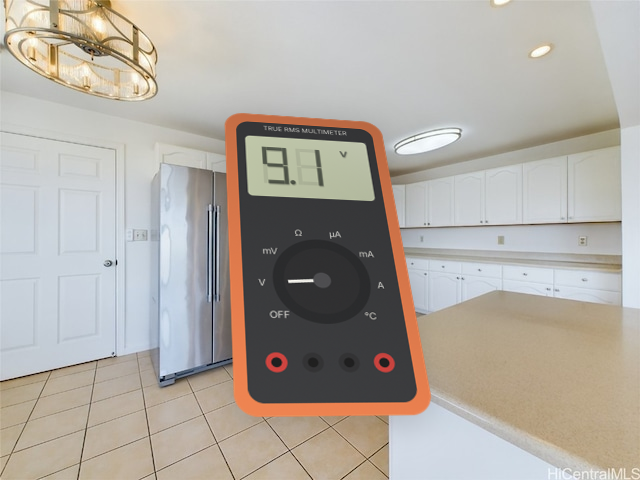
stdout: V 9.1
